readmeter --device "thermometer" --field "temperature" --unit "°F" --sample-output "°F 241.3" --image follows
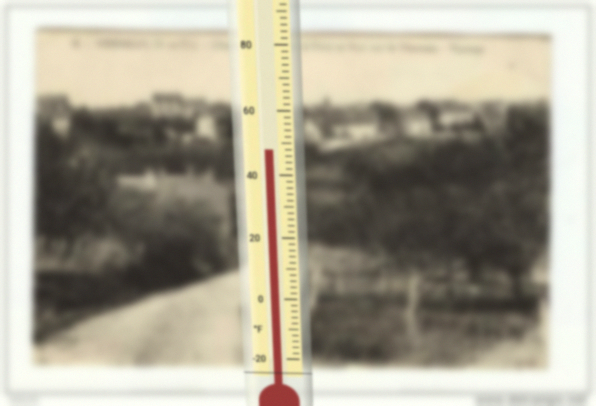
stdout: °F 48
